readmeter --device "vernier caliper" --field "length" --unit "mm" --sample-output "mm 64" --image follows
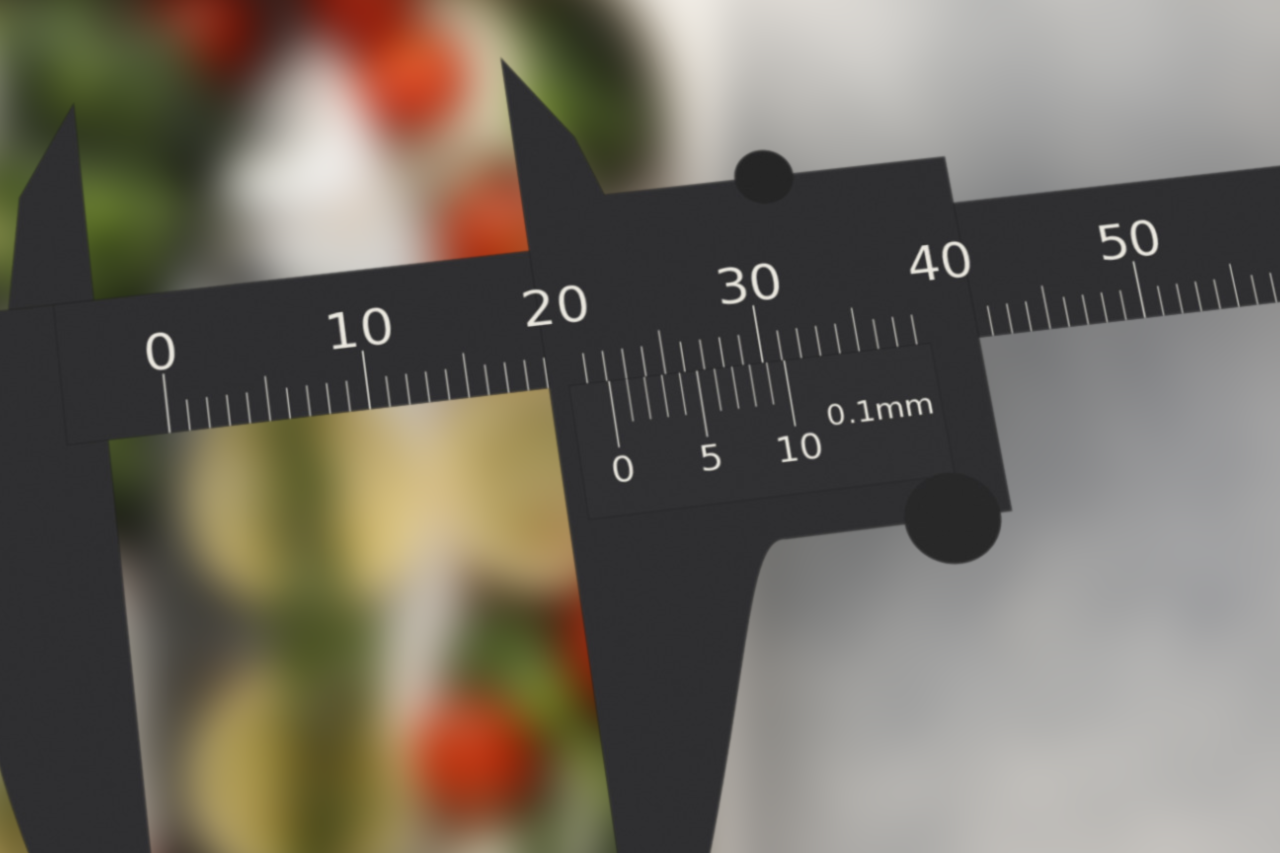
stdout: mm 22.1
